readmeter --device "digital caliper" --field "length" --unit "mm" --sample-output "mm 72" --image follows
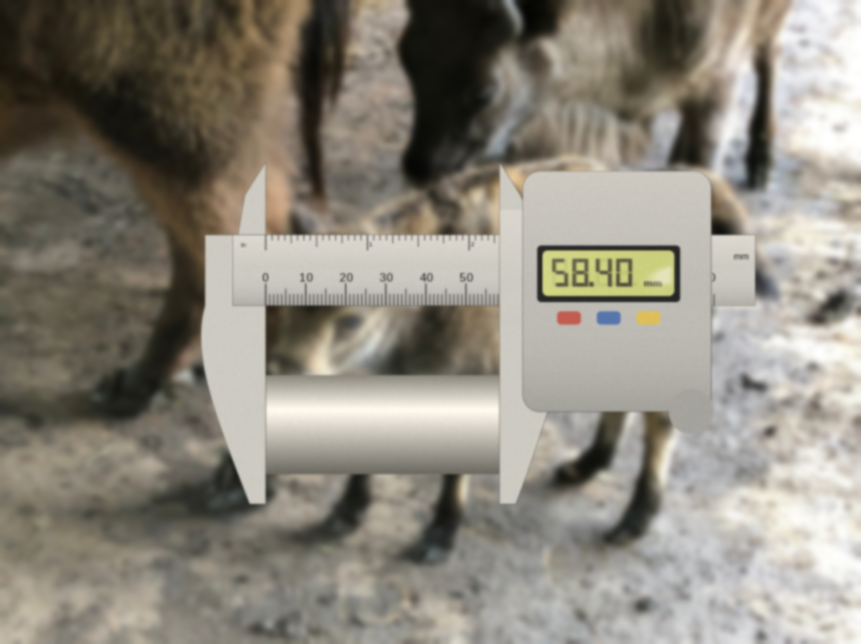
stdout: mm 58.40
